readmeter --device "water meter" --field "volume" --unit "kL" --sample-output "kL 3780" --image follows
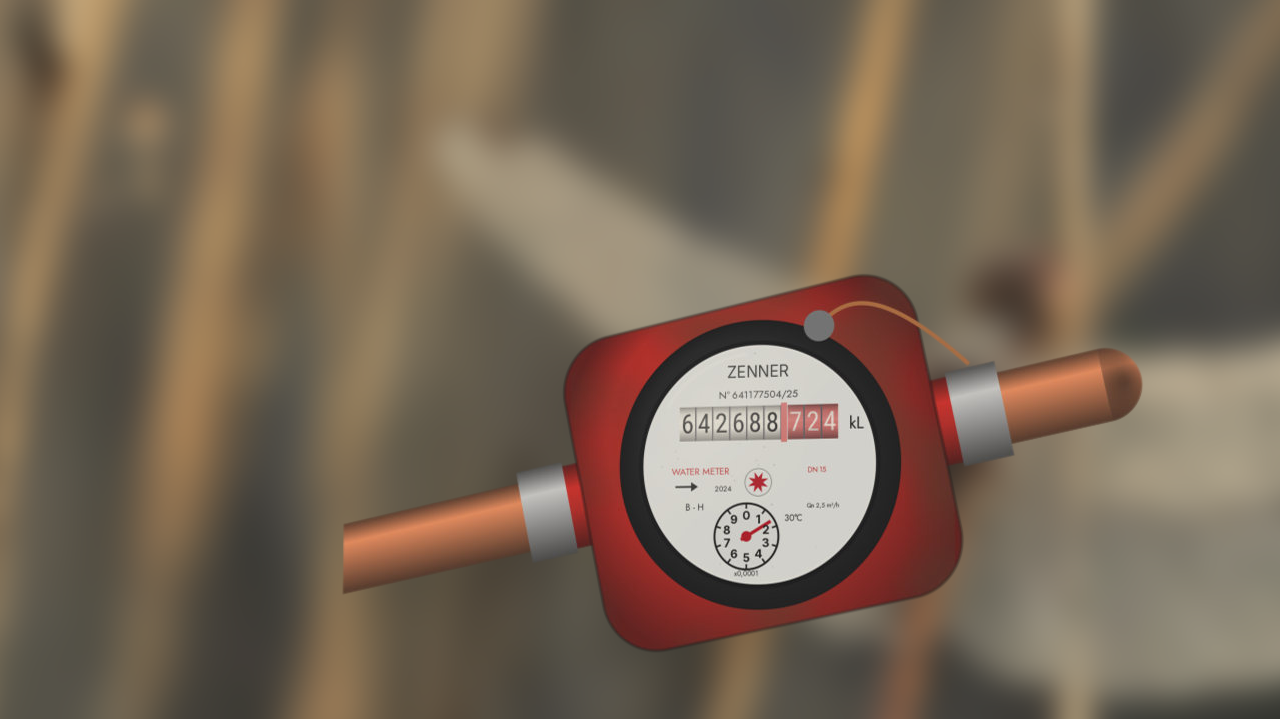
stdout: kL 642688.7241
